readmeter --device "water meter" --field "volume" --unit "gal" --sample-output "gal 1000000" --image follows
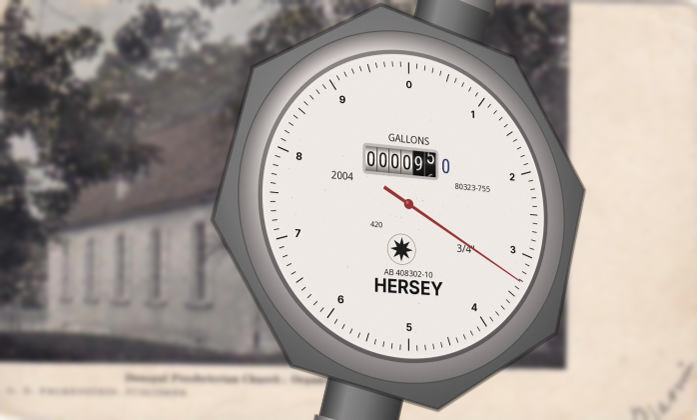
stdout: gal 953.3
